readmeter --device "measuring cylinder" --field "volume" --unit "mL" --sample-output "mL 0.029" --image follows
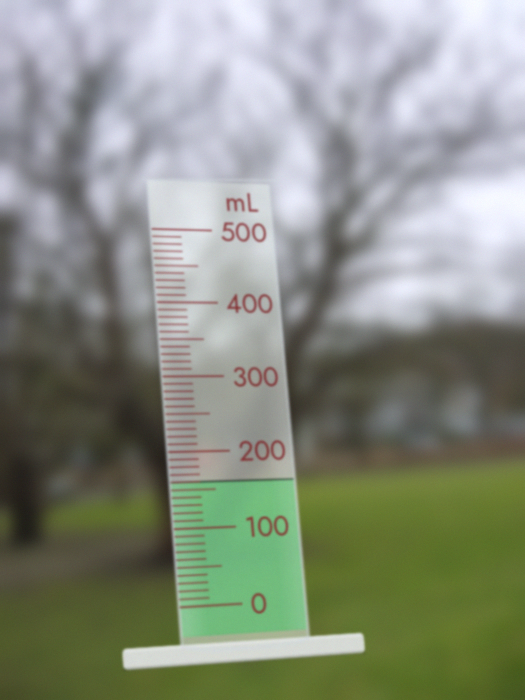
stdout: mL 160
